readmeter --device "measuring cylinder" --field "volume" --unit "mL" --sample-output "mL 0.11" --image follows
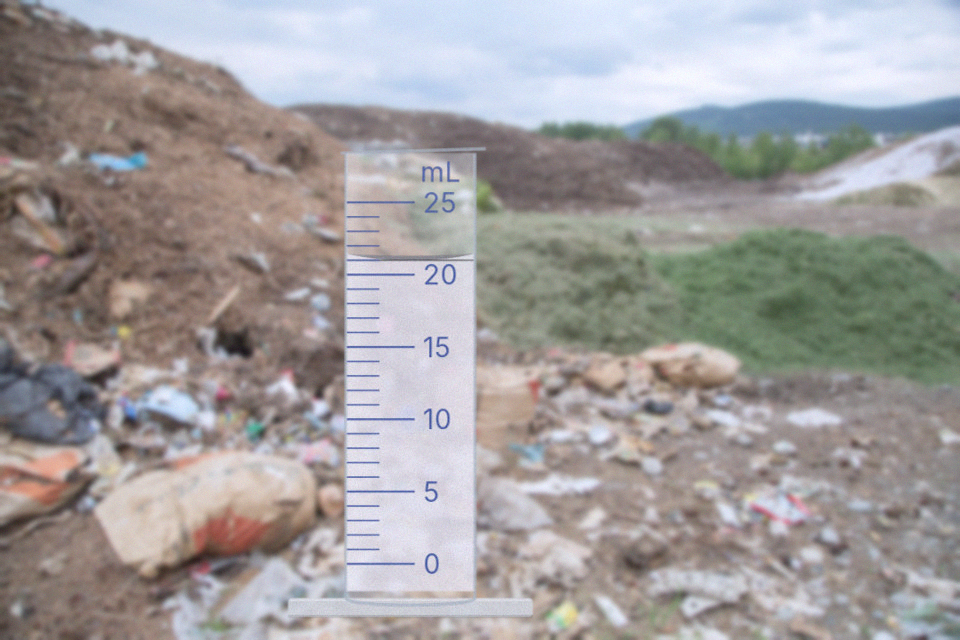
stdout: mL 21
